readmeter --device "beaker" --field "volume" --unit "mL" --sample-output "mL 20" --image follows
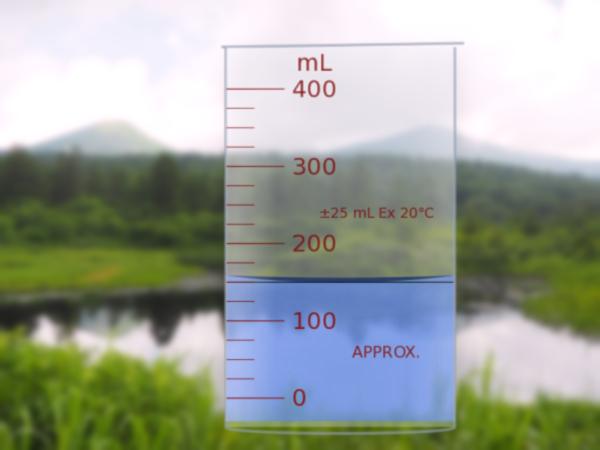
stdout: mL 150
